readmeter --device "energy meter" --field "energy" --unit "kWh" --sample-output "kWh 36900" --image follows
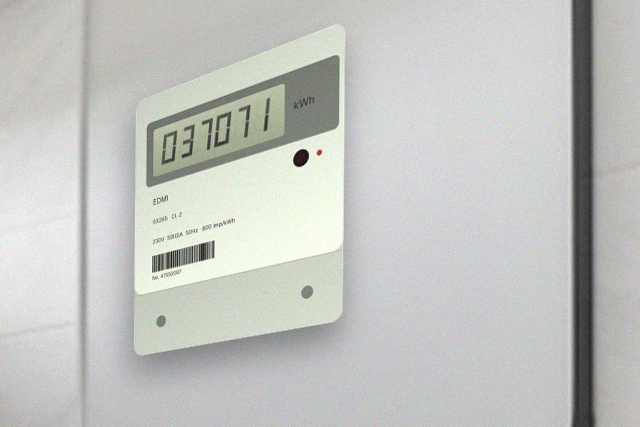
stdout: kWh 37071
